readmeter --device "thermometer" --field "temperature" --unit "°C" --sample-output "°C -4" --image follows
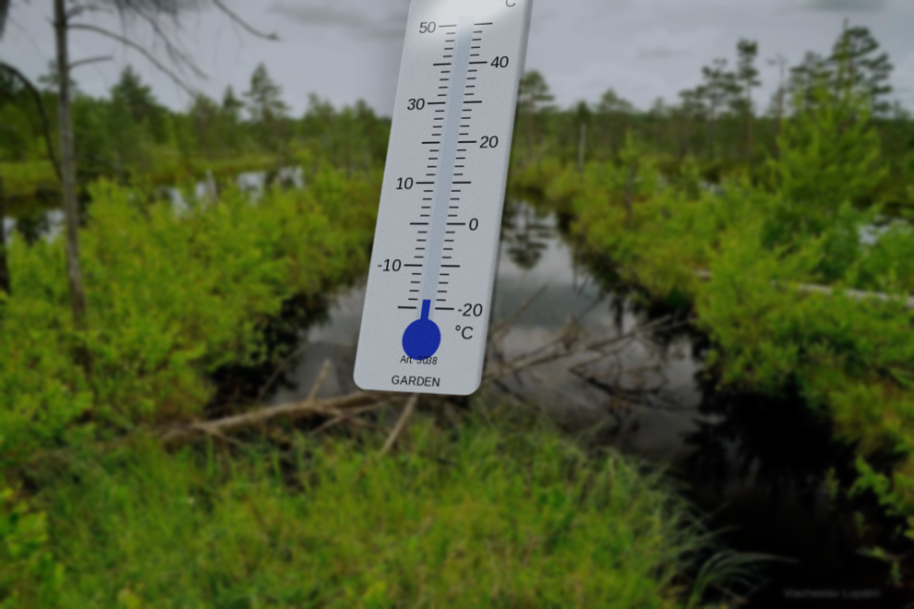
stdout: °C -18
